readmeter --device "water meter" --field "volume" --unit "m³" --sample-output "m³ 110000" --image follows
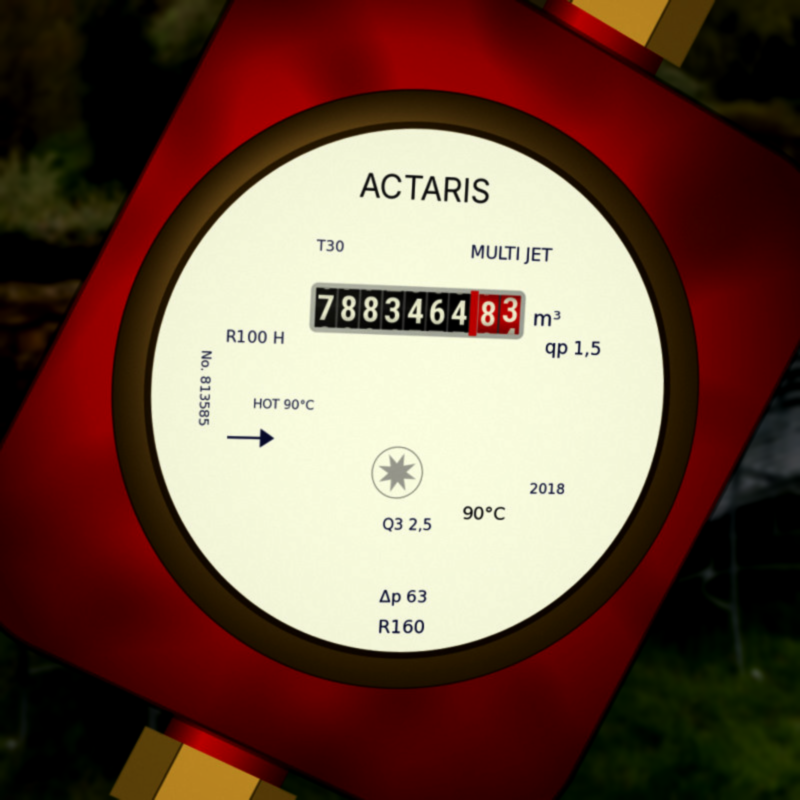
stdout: m³ 7883464.83
